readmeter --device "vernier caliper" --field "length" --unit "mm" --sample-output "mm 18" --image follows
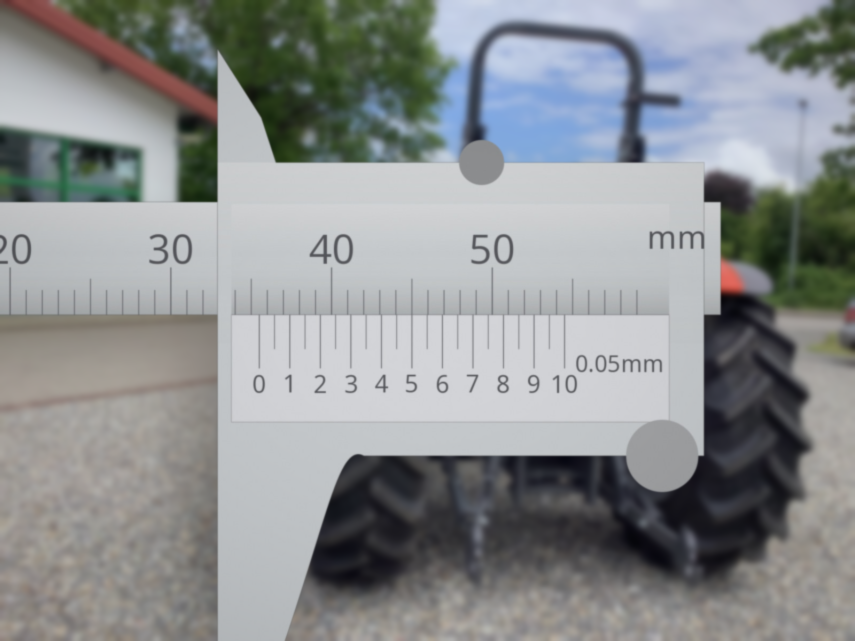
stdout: mm 35.5
